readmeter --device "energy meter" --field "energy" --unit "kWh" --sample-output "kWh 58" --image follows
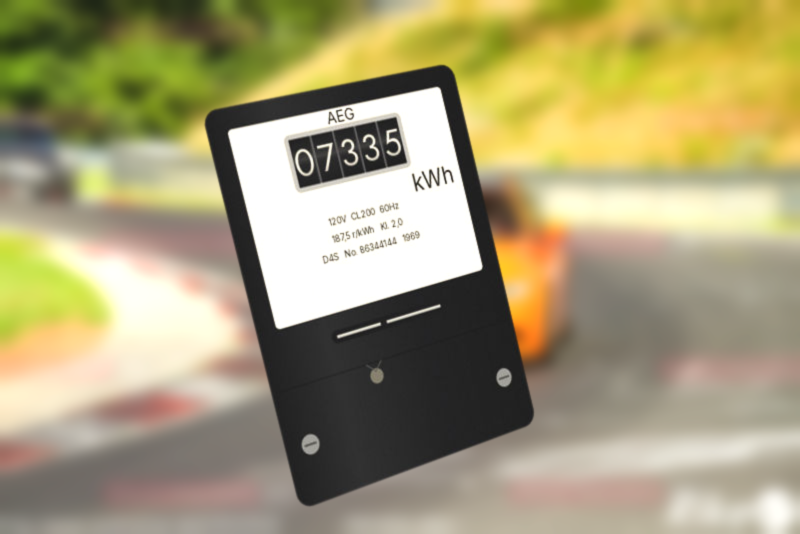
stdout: kWh 7335
